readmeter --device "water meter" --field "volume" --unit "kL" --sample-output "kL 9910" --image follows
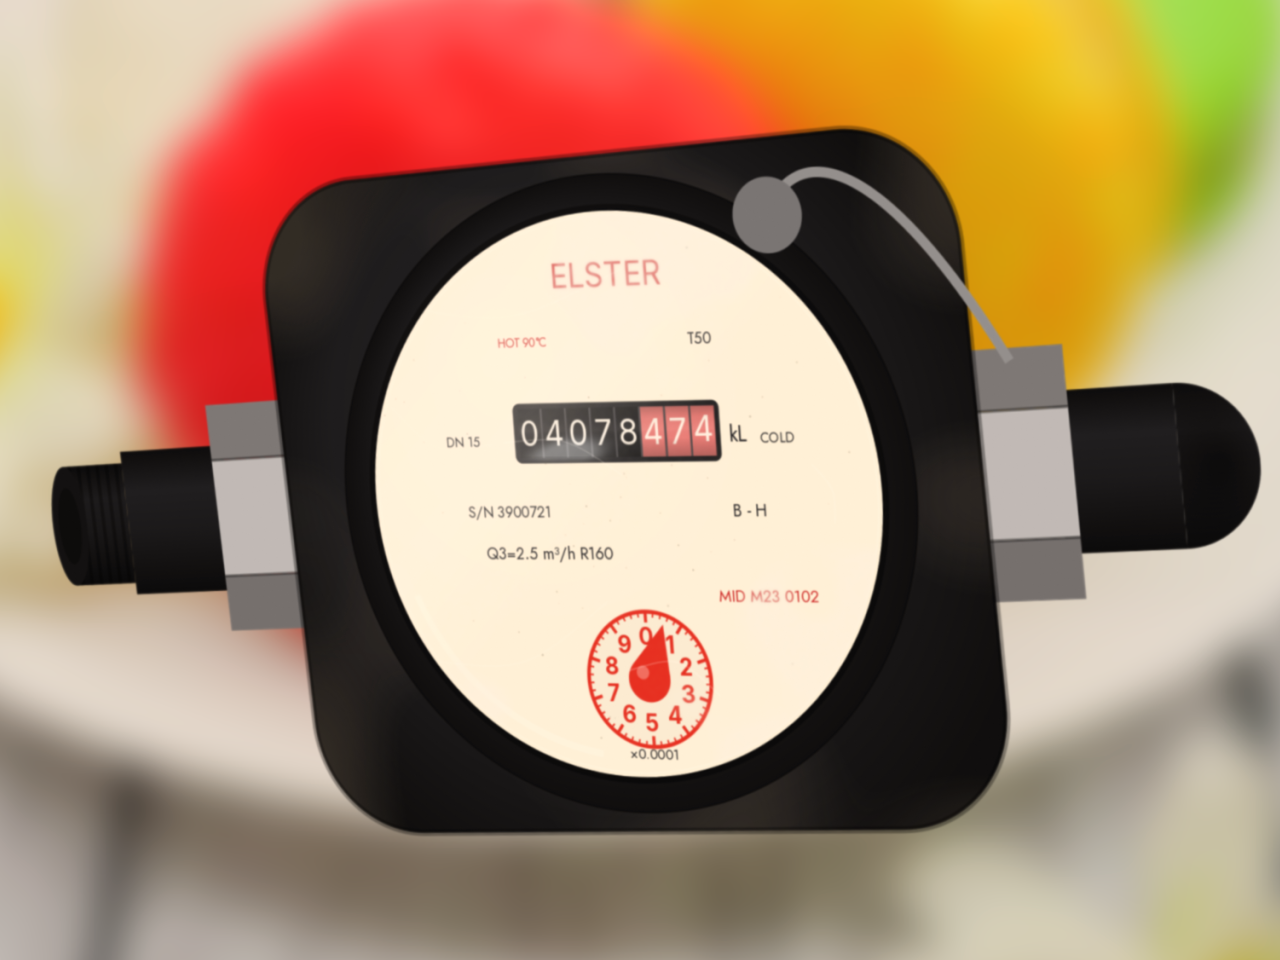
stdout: kL 4078.4740
